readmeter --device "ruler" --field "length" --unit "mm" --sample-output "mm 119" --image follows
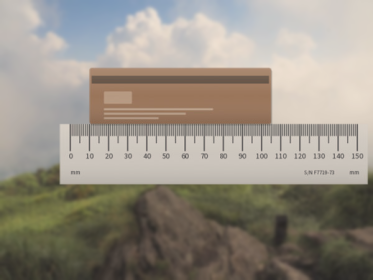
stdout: mm 95
